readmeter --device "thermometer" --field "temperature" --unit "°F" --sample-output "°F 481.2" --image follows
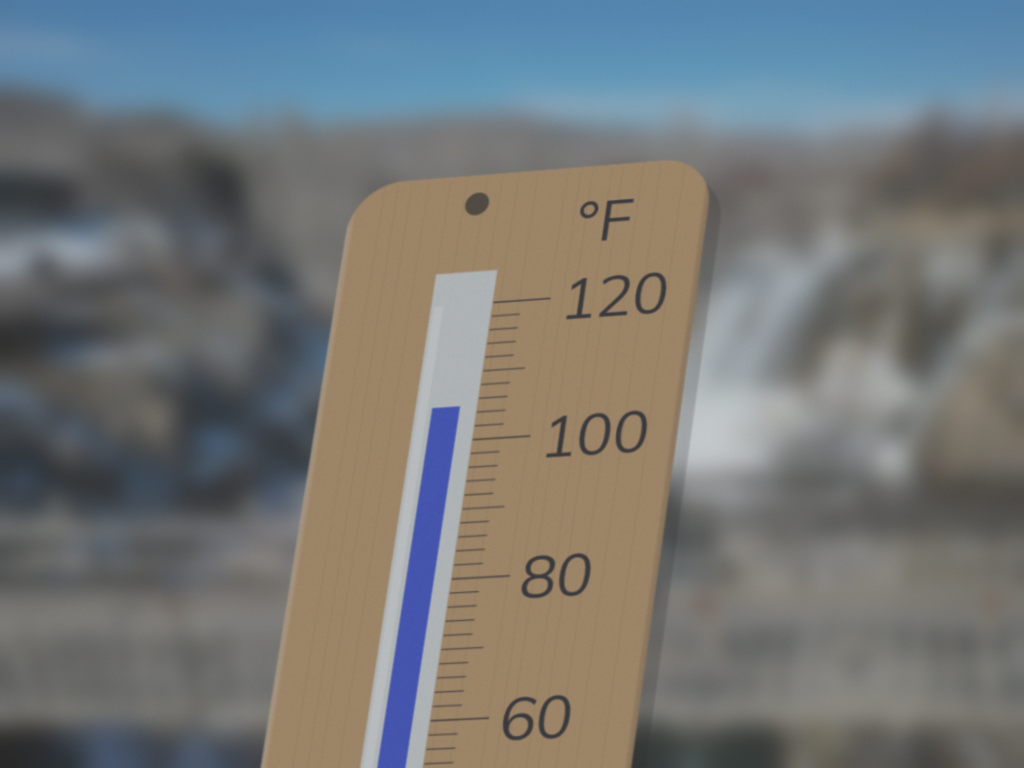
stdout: °F 105
